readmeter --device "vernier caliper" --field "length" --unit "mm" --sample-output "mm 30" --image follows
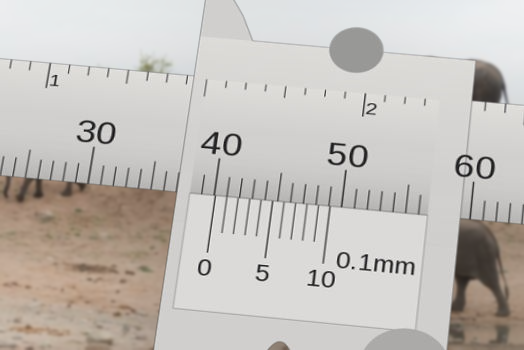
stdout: mm 40.1
